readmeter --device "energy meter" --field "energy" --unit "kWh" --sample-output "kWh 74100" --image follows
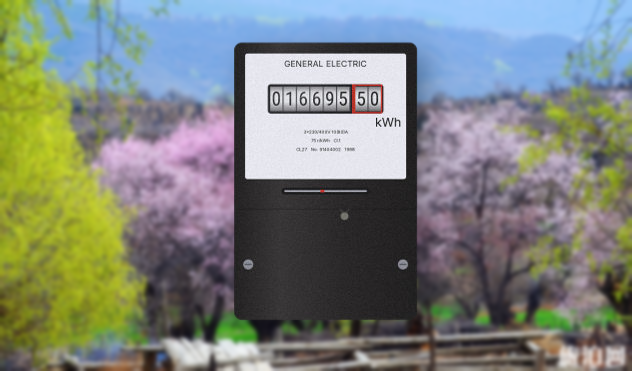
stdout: kWh 16695.50
